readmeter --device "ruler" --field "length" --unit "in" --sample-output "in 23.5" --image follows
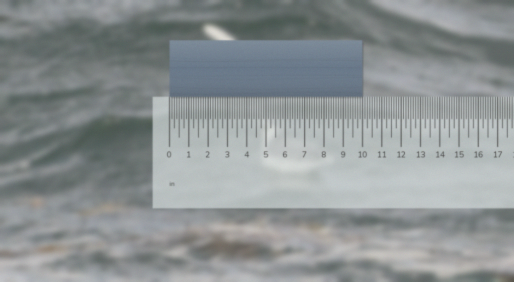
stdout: in 10
